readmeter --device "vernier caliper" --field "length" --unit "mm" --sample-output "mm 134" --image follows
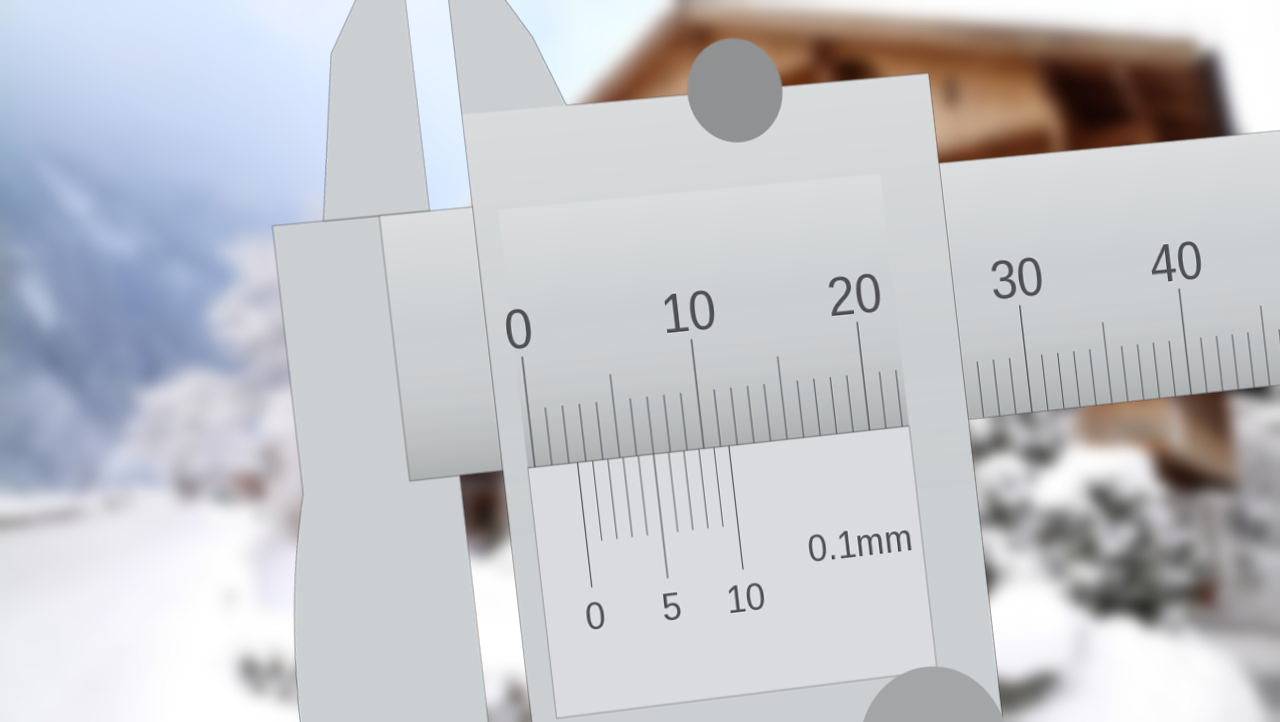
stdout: mm 2.5
